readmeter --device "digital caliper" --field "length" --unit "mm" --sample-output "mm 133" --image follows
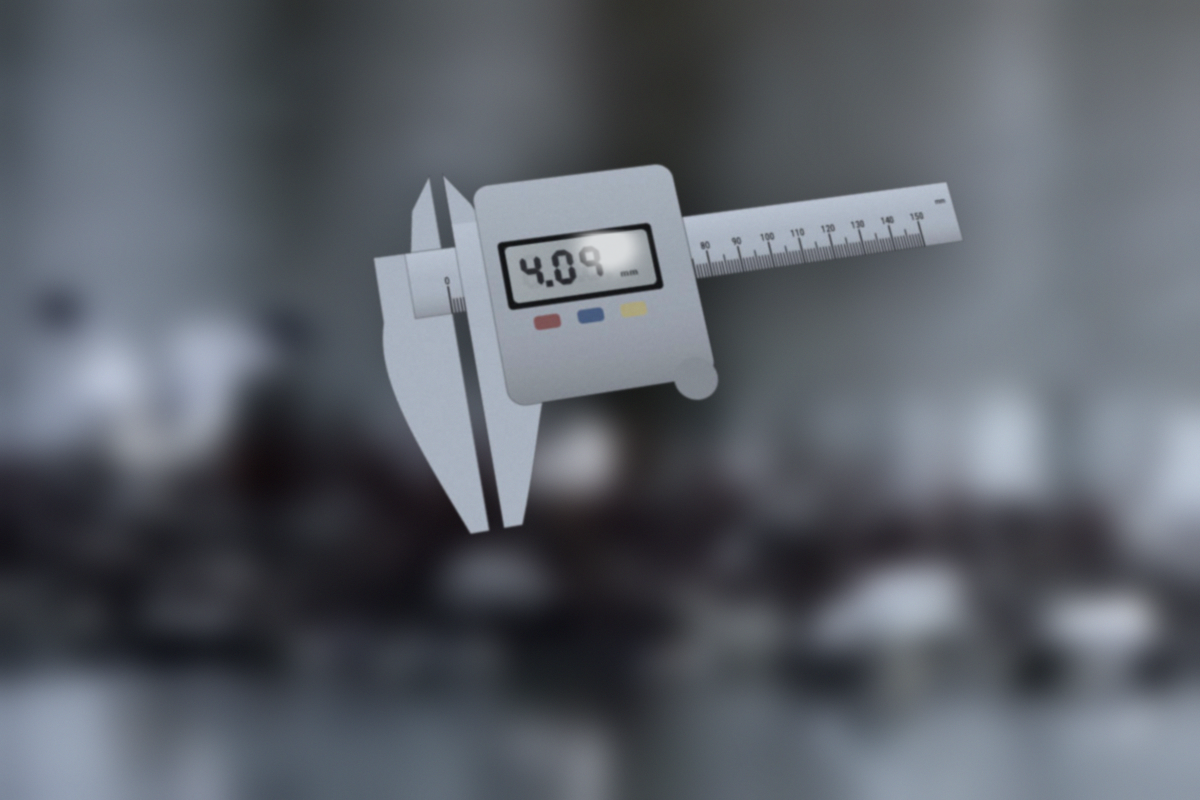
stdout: mm 4.09
